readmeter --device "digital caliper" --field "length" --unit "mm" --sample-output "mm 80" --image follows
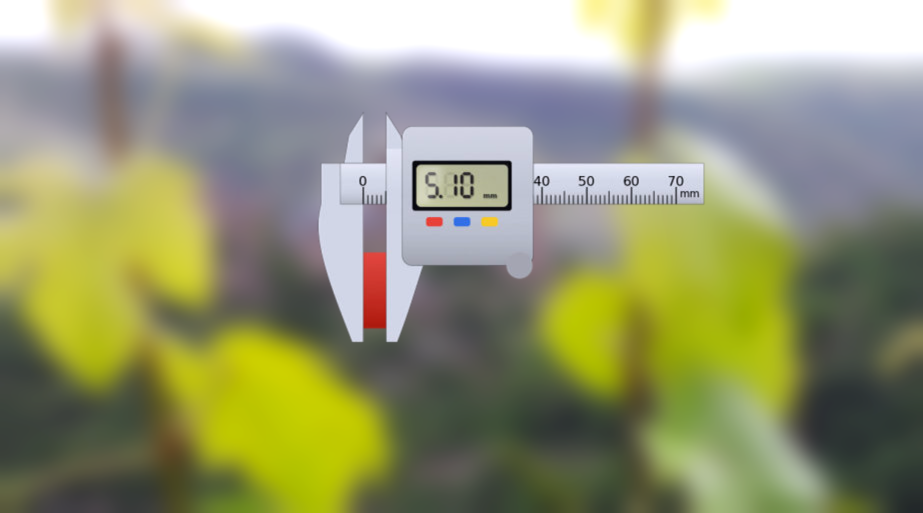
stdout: mm 5.10
